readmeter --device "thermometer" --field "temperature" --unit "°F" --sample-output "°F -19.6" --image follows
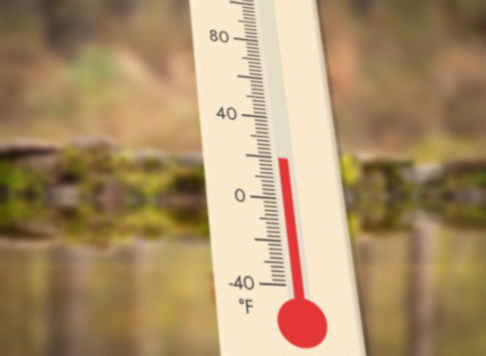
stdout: °F 20
